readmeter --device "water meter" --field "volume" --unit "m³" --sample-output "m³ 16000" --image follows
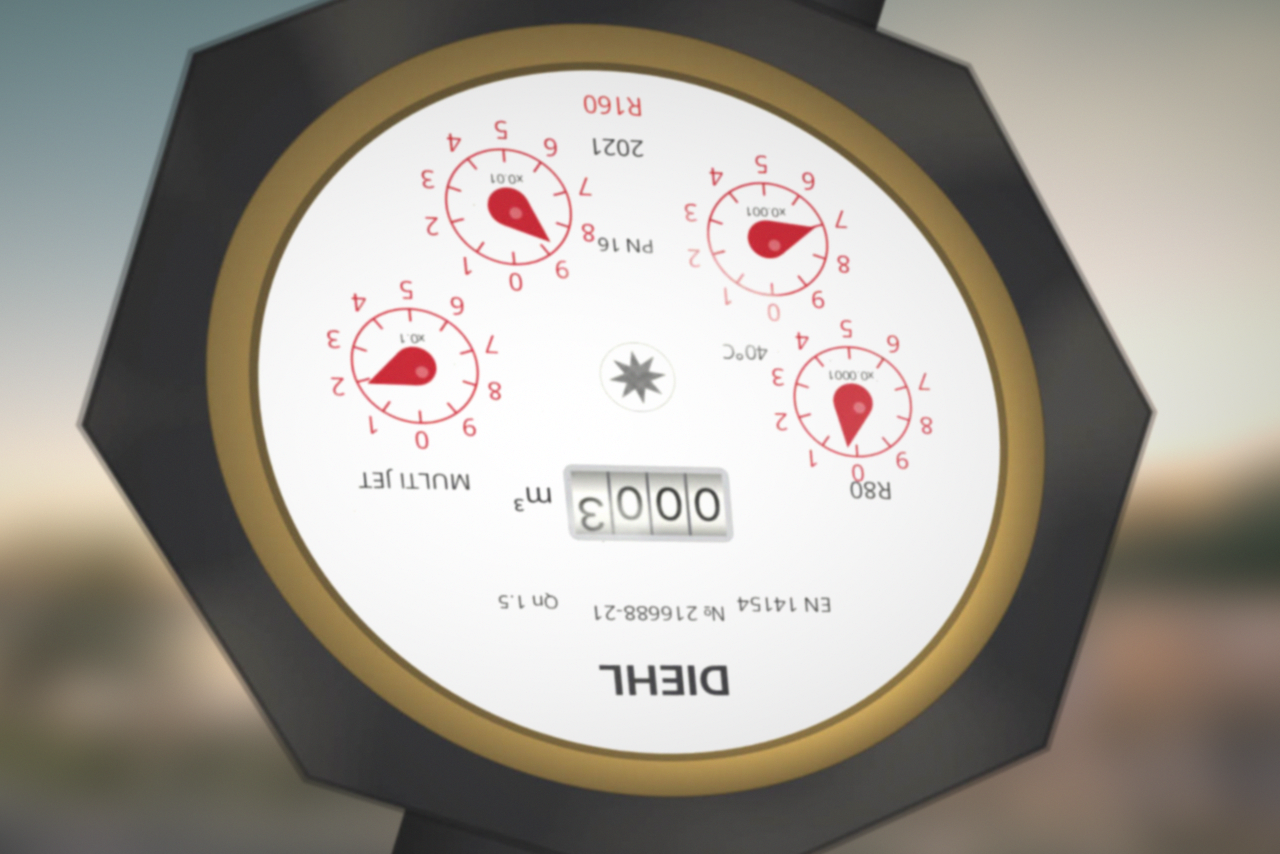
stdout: m³ 3.1870
